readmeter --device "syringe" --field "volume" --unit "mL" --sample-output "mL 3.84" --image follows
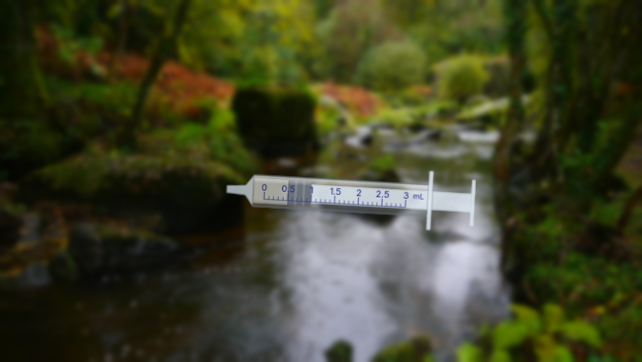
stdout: mL 0.5
